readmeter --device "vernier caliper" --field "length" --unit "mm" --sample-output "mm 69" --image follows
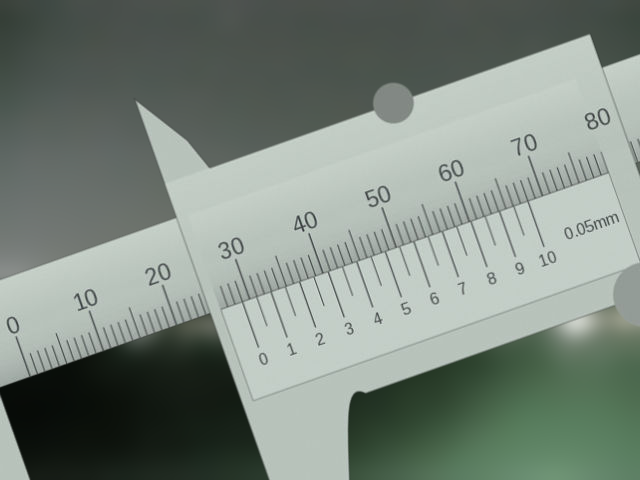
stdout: mm 29.0
